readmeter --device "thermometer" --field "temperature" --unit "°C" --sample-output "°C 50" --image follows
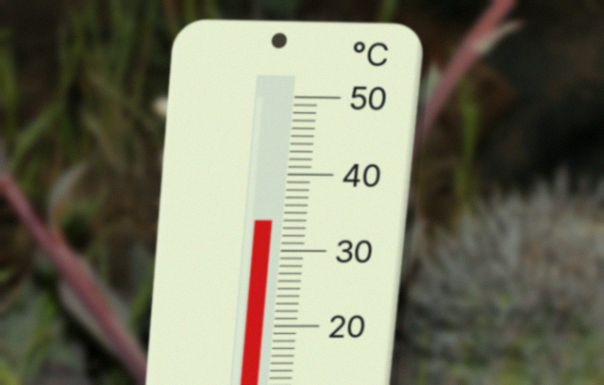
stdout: °C 34
